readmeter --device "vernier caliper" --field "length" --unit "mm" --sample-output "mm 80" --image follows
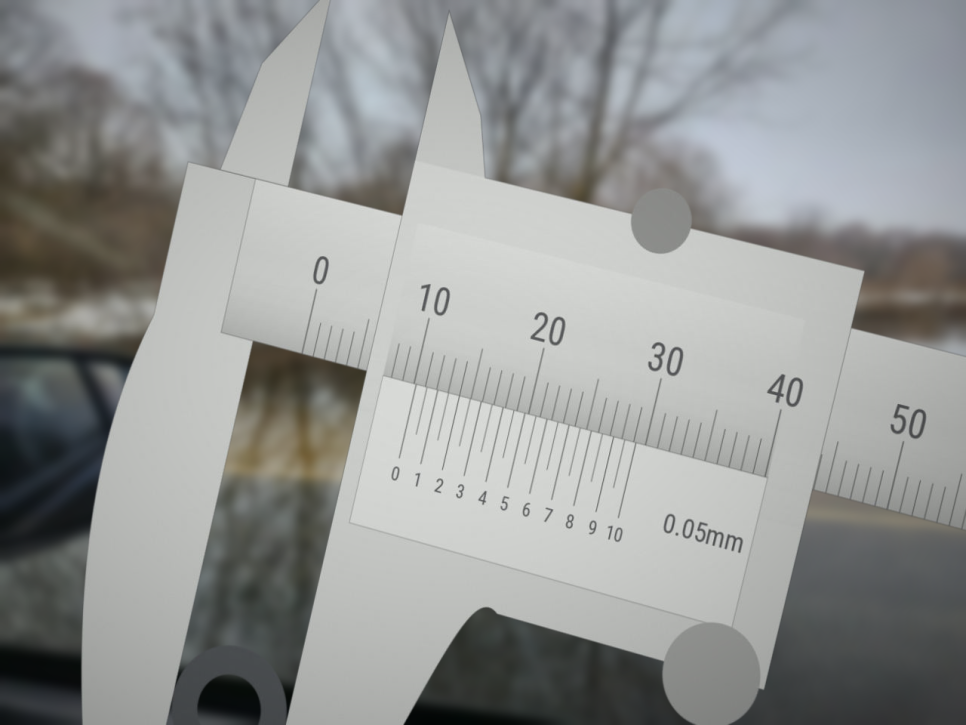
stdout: mm 10.2
